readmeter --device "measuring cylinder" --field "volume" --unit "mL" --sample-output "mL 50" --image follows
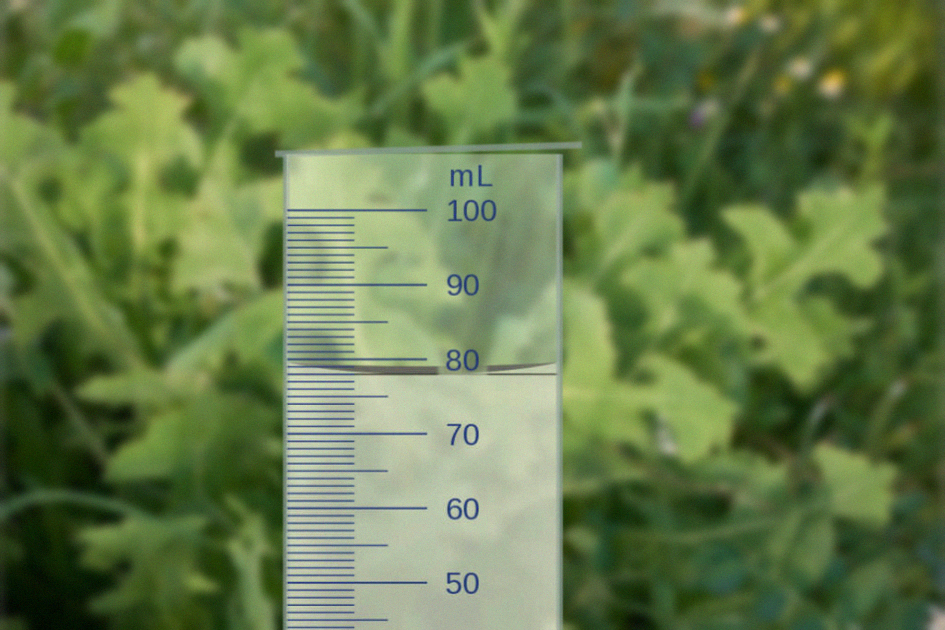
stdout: mL 78
